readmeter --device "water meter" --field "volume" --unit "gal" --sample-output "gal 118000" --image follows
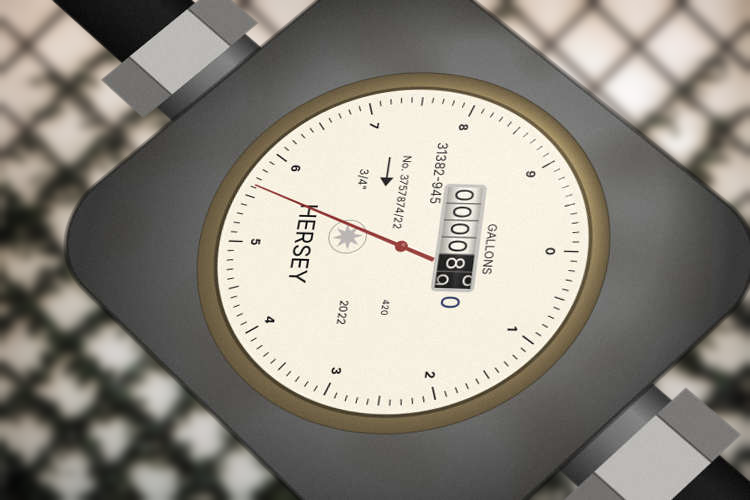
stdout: gal 885.6
